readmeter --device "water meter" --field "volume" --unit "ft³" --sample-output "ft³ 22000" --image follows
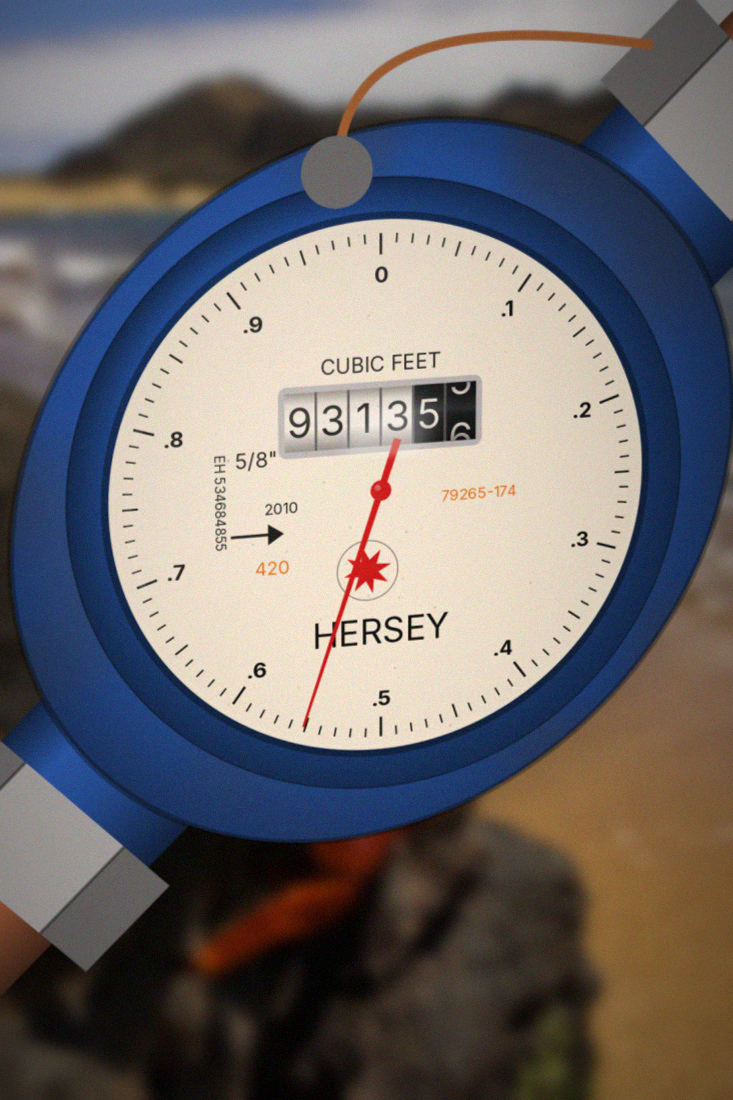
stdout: ft³ 931355.55
